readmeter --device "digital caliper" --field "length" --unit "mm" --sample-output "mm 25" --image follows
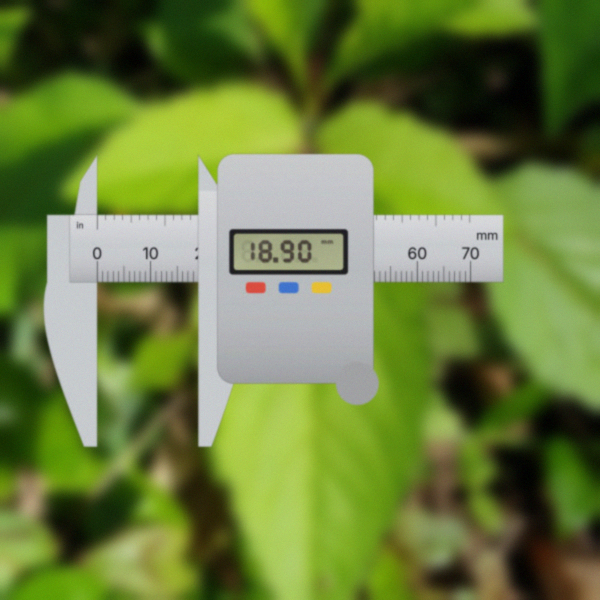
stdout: mm 18.90
